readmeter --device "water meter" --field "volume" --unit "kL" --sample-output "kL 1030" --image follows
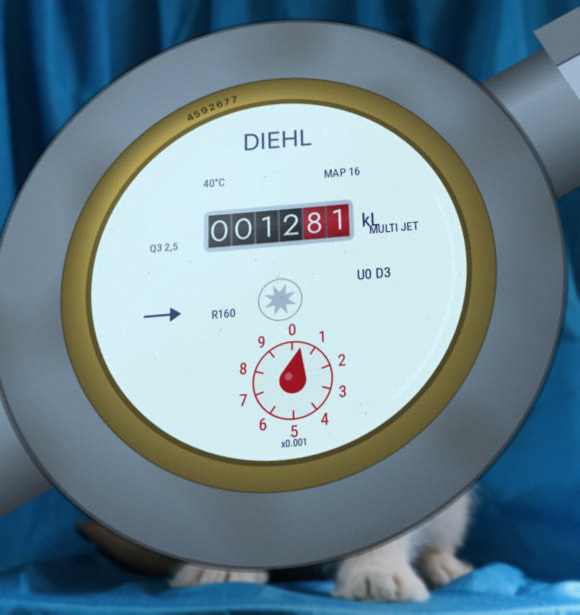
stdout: kL 12.810
